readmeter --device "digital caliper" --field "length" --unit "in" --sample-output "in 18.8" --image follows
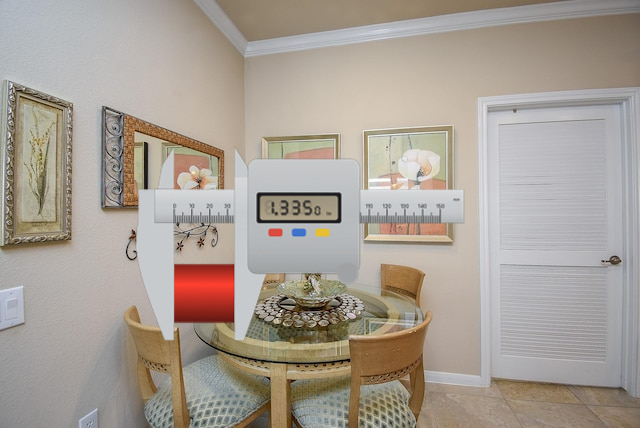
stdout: in 1.3350
